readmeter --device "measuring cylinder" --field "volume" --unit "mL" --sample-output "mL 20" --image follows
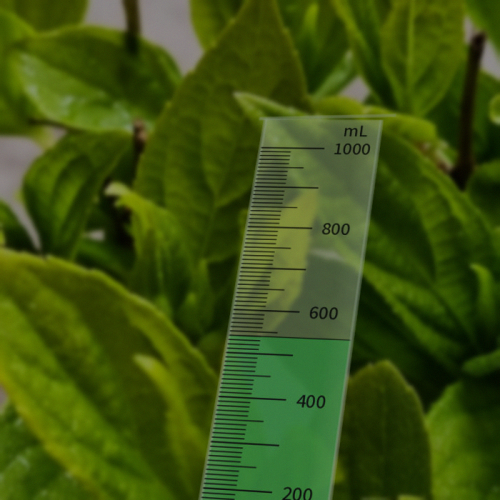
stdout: mL 540
